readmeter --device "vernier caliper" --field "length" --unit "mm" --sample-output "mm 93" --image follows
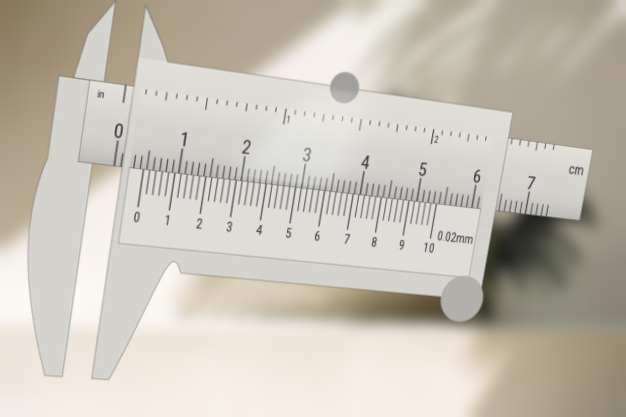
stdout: mm 4.5
